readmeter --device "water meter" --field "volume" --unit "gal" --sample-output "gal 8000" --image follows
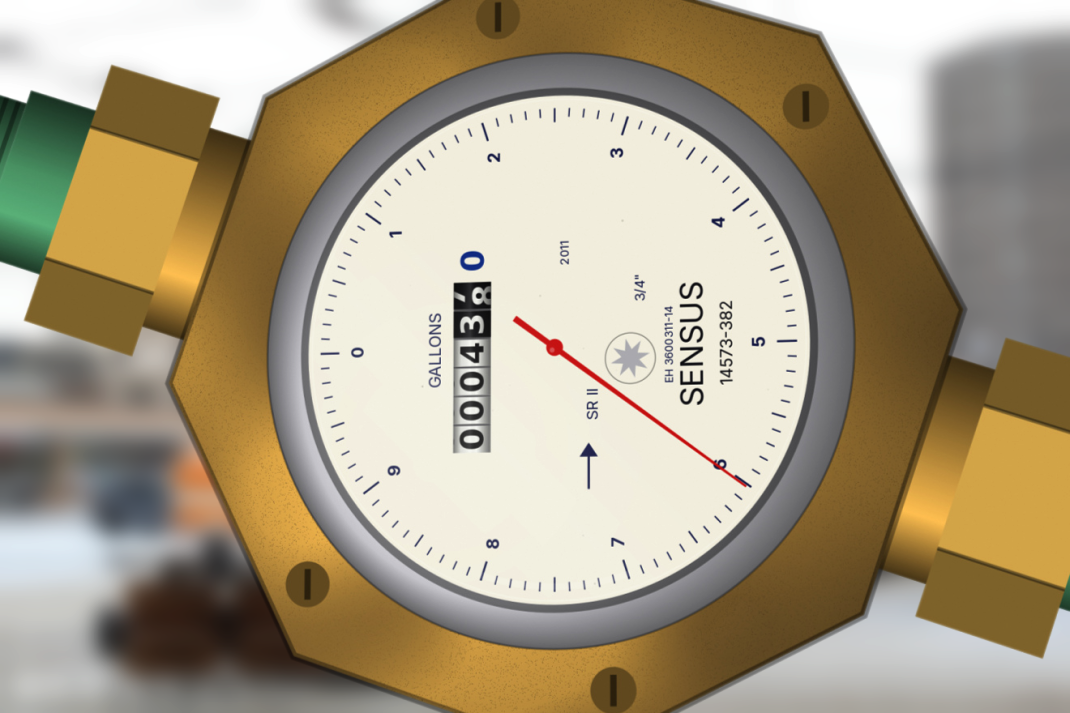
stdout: gal 4376.0
